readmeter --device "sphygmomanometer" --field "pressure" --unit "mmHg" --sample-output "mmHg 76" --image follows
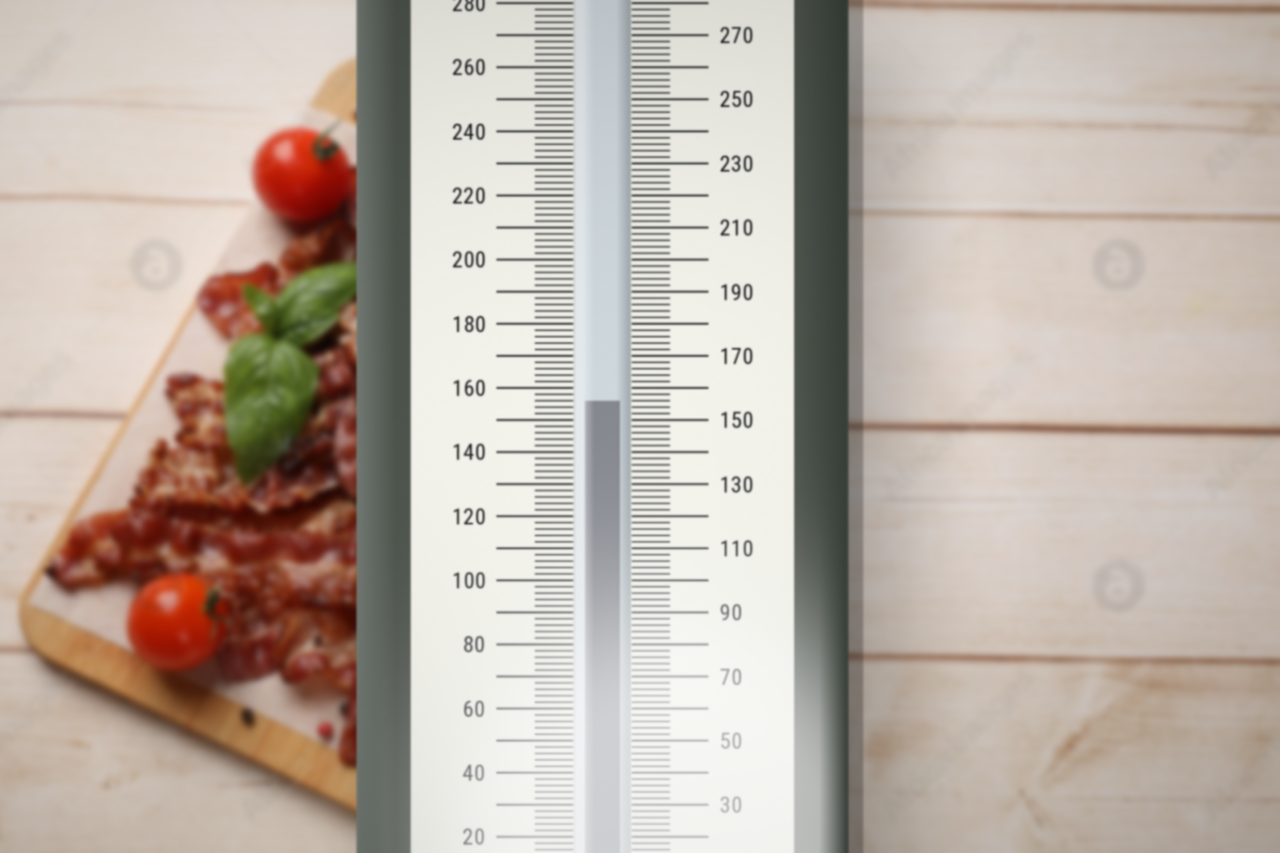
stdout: mmHg 156
